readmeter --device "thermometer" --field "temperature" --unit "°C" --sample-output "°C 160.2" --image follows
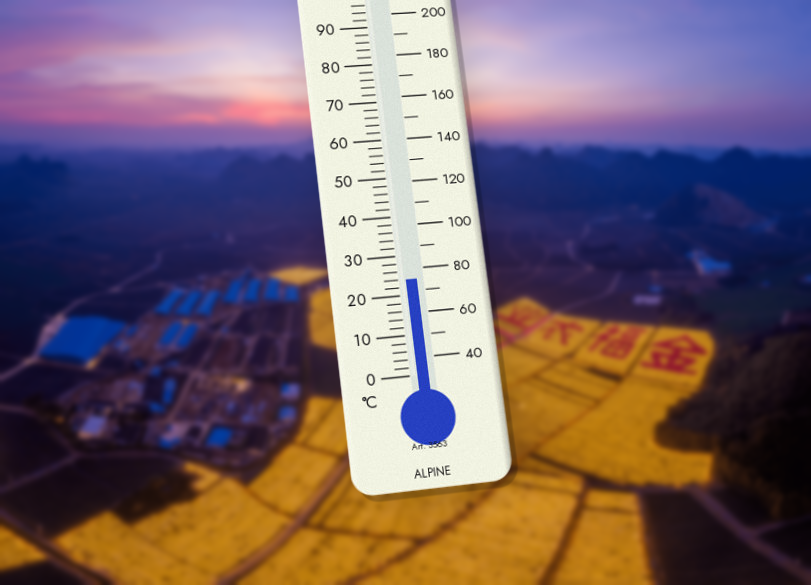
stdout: °C 24
